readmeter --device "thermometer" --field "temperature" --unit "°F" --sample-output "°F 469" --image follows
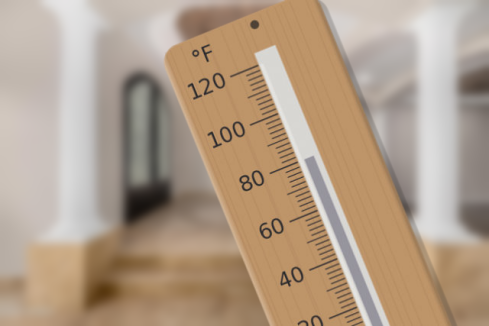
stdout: °F 80
